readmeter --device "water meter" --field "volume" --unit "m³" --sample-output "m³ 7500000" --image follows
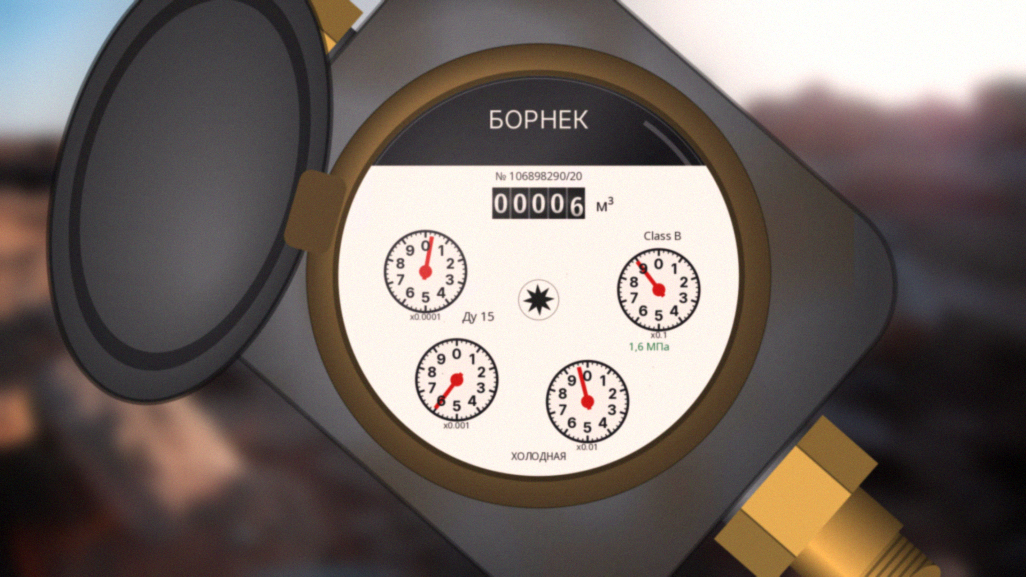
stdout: m³ 5.8960
